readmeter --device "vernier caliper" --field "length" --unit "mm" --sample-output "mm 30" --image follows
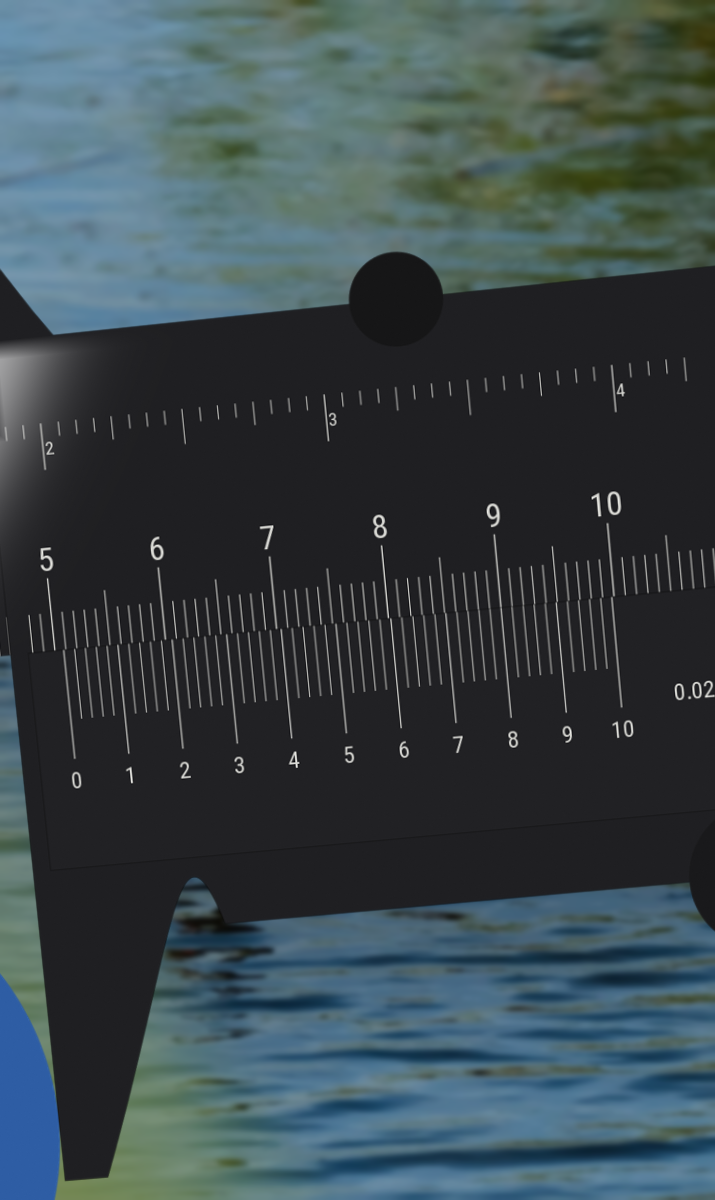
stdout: mm 50.8
